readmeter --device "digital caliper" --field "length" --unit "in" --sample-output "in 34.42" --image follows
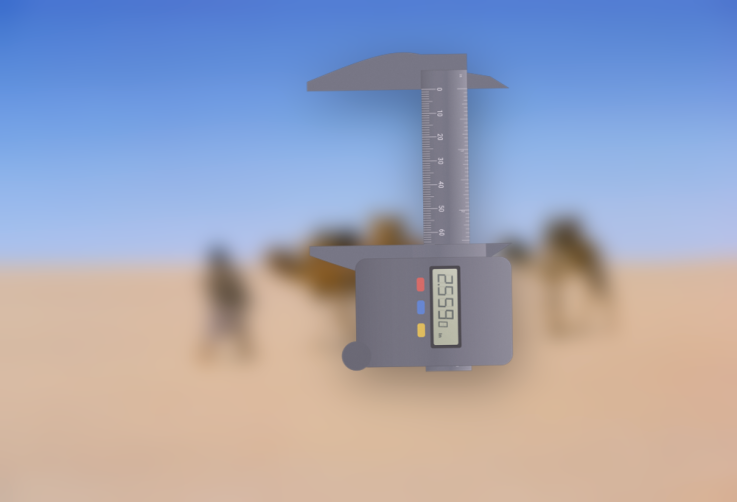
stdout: in 2.5590
